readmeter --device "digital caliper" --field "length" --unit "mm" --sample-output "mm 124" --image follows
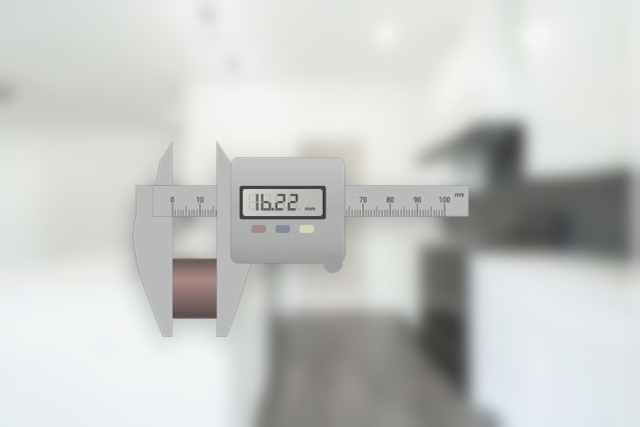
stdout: mm 16.22
